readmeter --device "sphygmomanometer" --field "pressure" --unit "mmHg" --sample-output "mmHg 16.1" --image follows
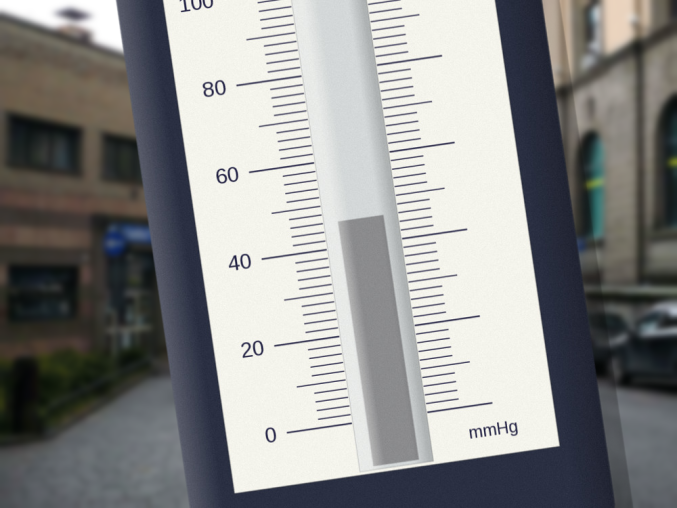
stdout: mmHg 46
